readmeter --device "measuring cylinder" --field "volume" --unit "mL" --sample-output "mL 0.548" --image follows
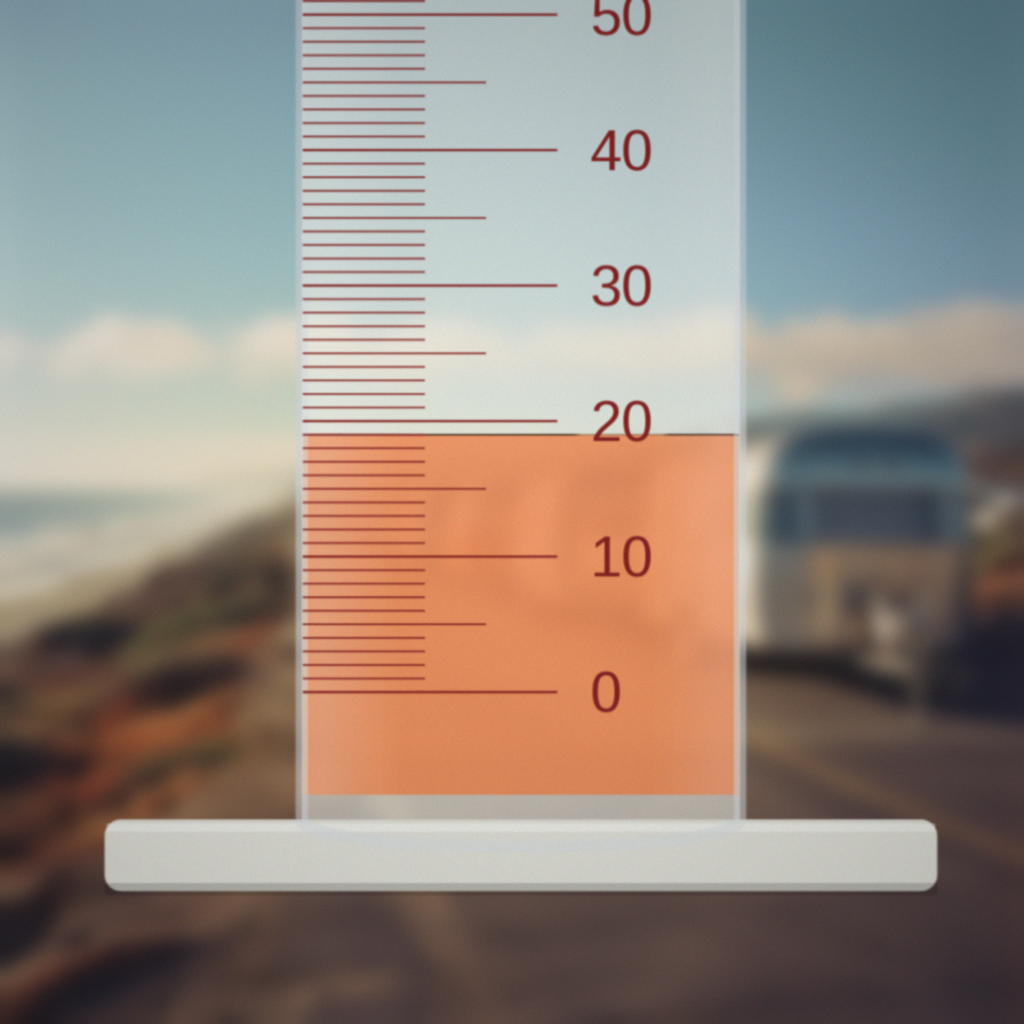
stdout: mL 19
